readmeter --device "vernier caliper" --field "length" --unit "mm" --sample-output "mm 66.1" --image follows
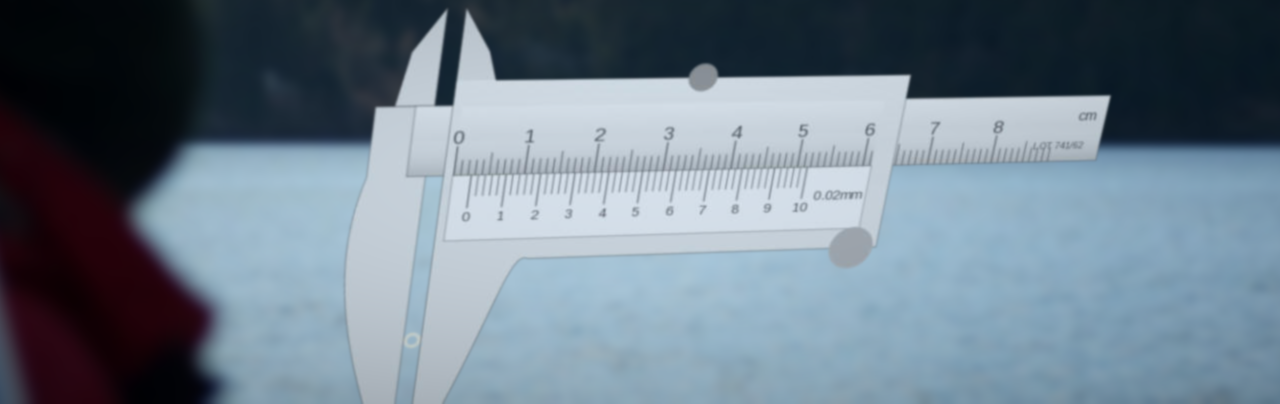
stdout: mm 2.5
